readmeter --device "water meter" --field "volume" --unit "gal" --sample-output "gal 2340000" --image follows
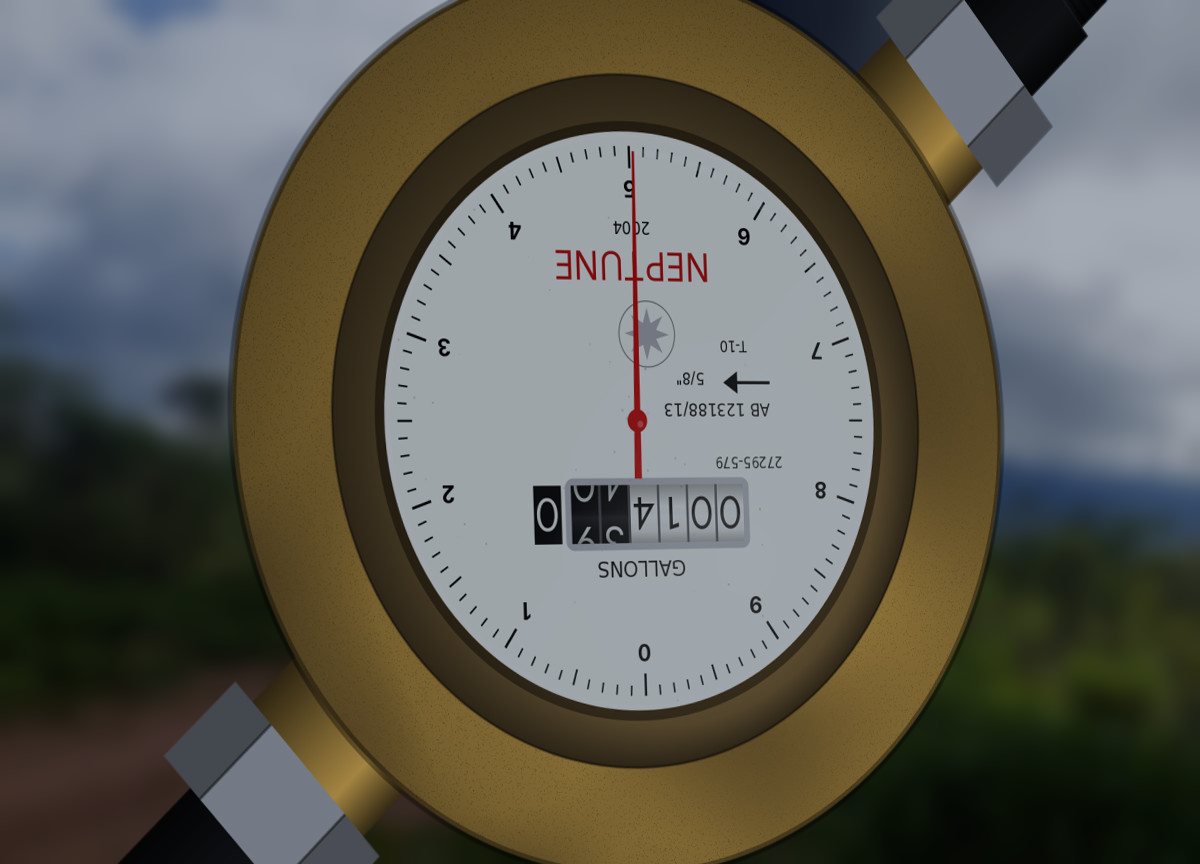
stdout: gal 14395.0
